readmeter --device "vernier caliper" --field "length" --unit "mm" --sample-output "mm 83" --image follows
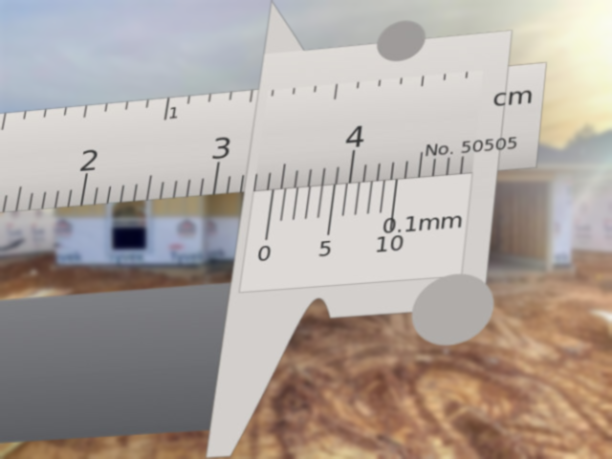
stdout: mm 34.4
